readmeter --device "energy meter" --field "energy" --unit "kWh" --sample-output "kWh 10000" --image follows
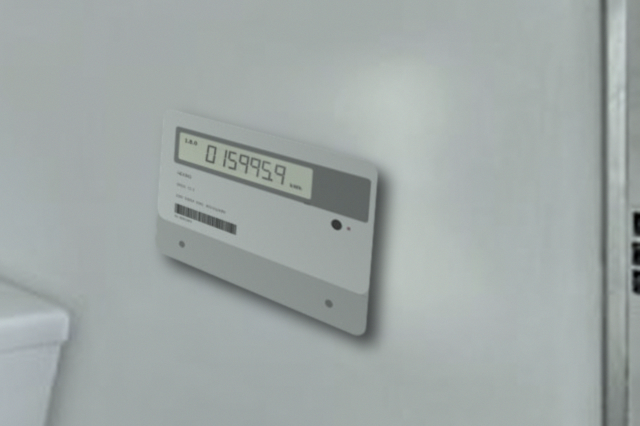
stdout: kWh 15995.9
